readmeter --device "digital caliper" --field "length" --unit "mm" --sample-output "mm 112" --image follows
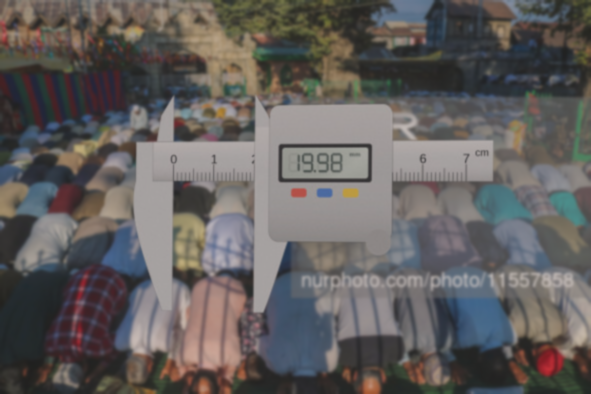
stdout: mm 19.98
